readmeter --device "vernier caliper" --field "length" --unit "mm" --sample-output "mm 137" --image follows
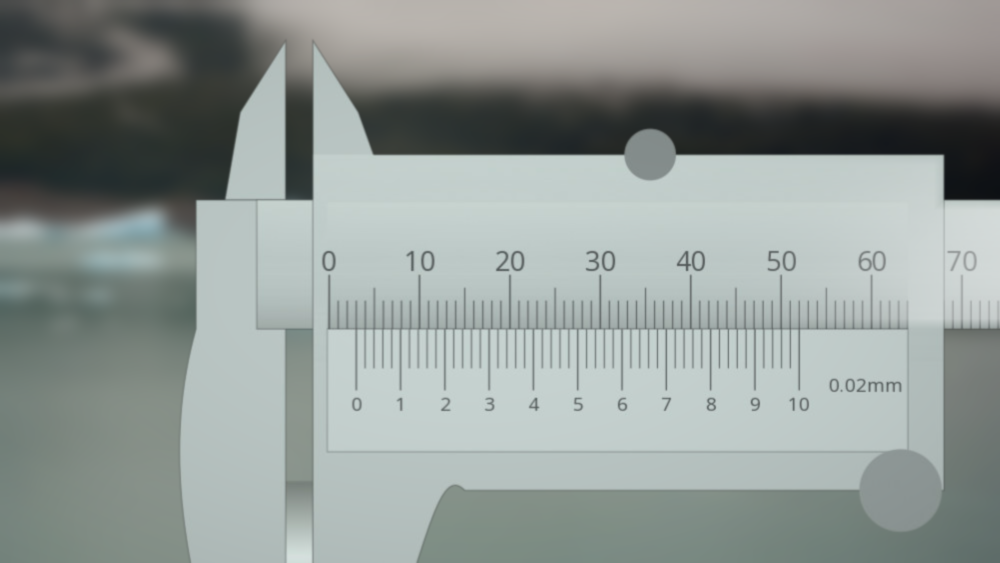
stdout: mm 3.0
